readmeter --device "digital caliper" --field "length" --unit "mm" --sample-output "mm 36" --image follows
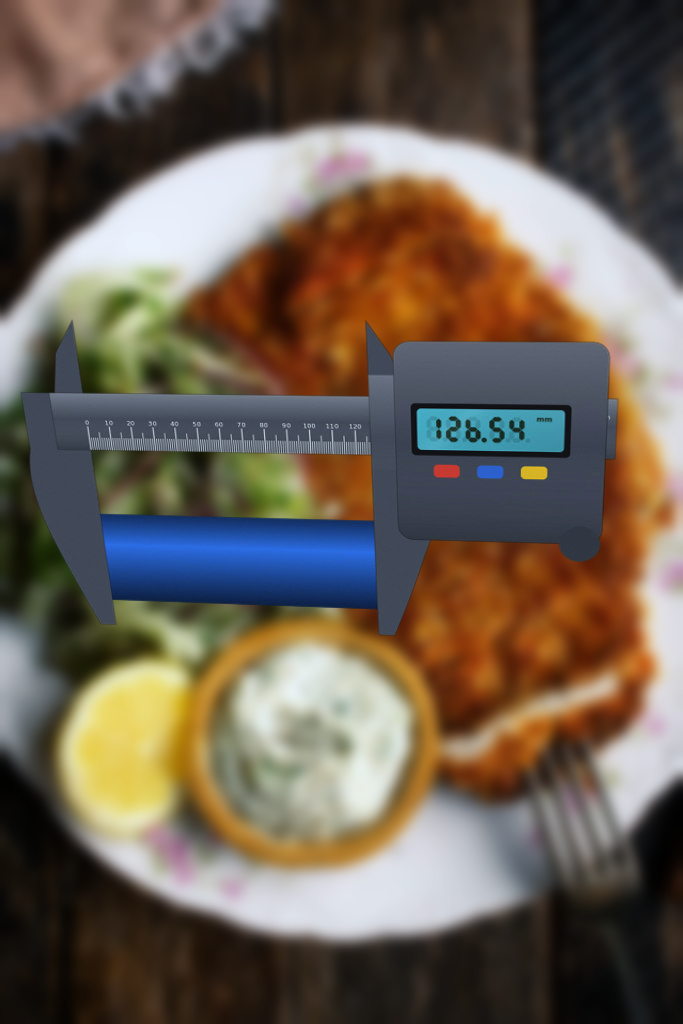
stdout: mm 126.54
